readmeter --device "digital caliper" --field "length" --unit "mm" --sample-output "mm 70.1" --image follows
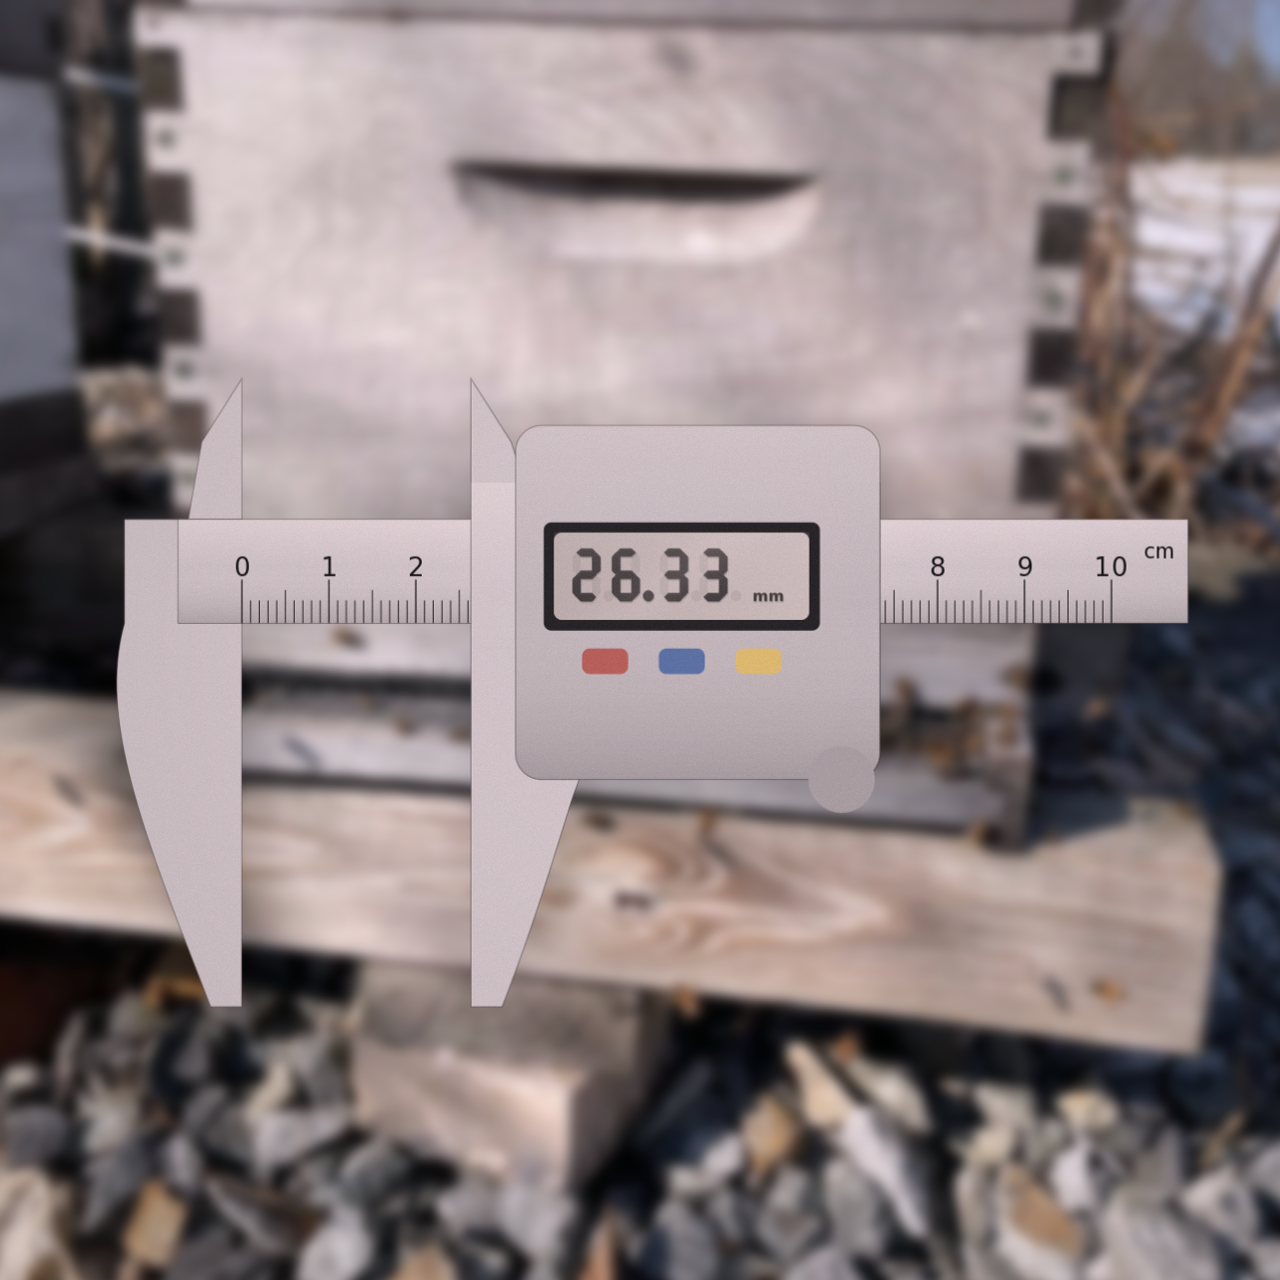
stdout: mm 26.33
